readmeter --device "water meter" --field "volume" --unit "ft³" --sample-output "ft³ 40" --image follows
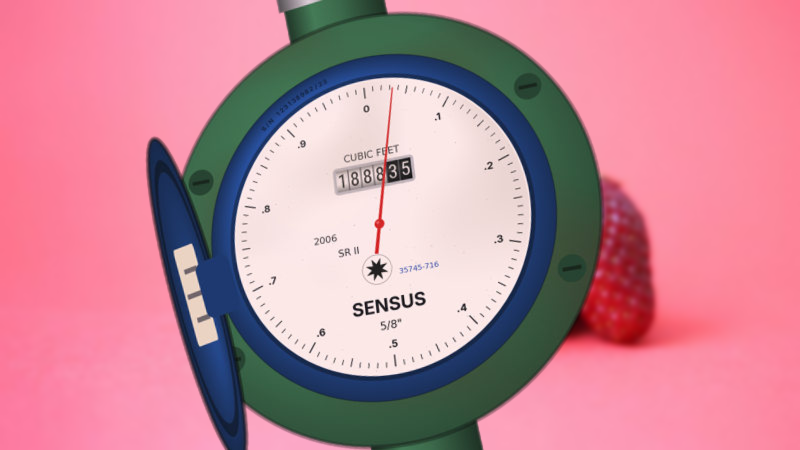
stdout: ft³ 188835.03
